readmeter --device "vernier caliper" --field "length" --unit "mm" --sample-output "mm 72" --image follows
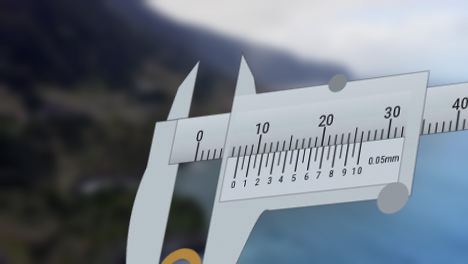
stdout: mm 7.0
